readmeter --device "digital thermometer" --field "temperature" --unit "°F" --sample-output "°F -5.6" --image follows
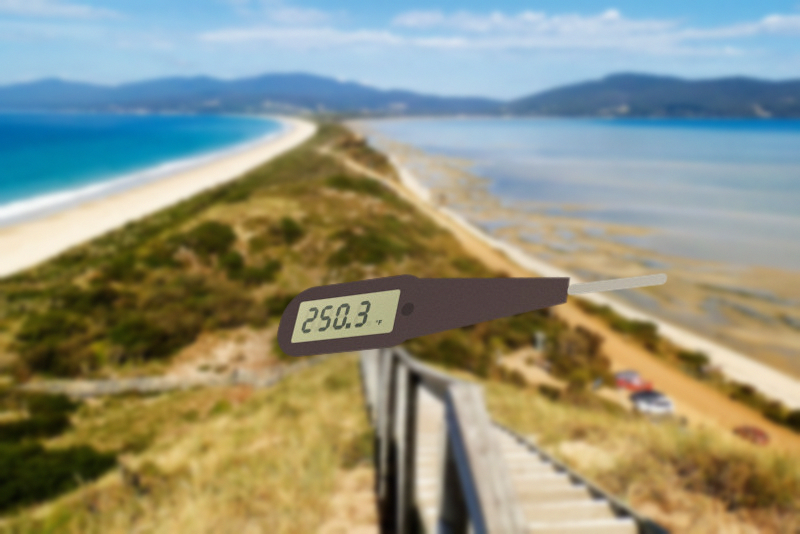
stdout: °F 250.3
